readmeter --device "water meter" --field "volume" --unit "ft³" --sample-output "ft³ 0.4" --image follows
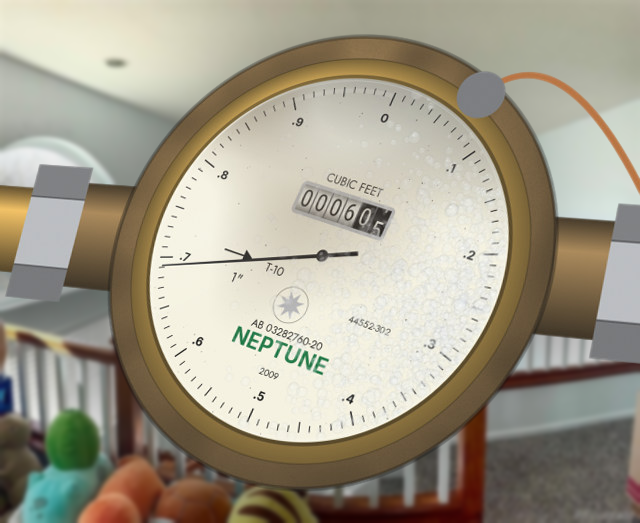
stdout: ft³ 604.69
